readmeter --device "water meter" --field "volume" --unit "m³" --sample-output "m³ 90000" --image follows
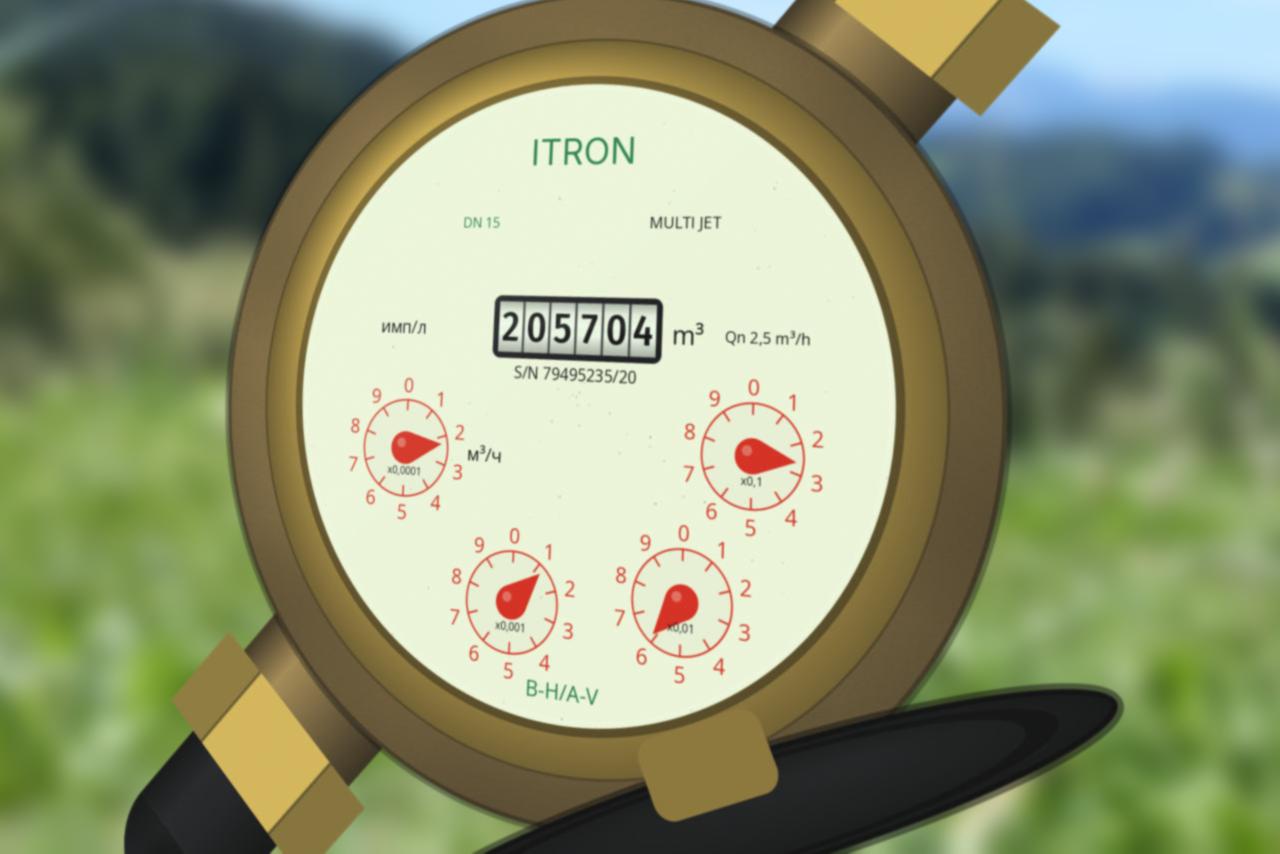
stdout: m³ 205704.2612
